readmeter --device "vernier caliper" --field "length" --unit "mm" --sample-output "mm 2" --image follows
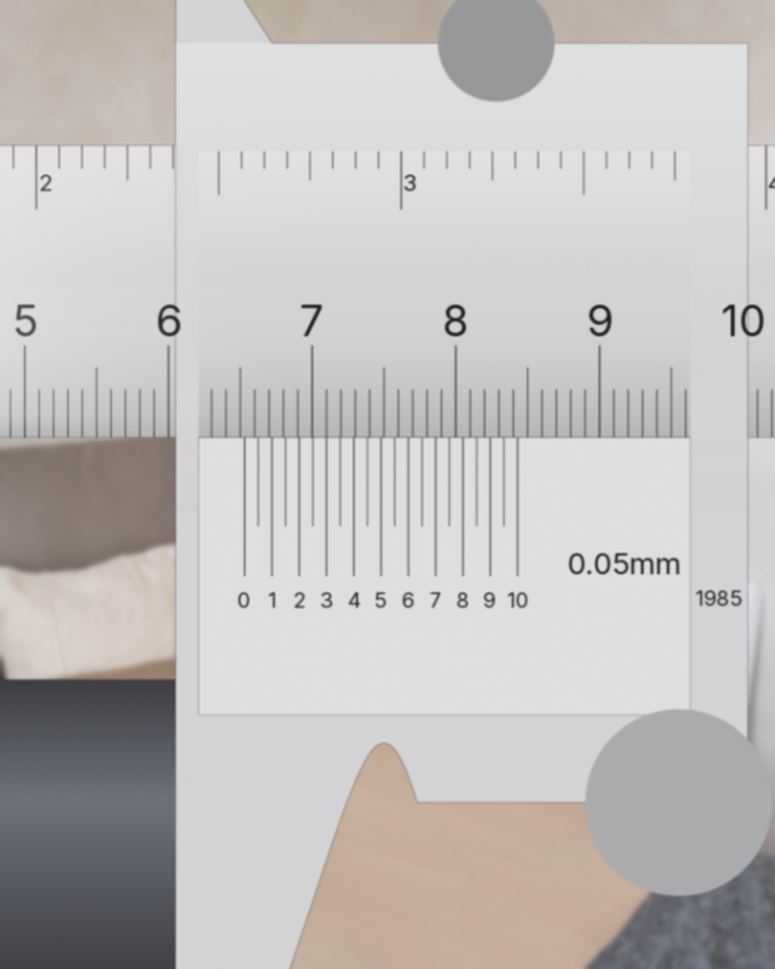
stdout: mm 65.3
